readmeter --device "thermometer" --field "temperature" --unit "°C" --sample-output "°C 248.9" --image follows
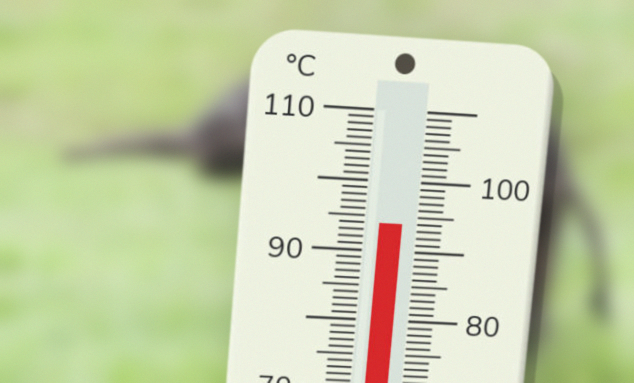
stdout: °C 94
